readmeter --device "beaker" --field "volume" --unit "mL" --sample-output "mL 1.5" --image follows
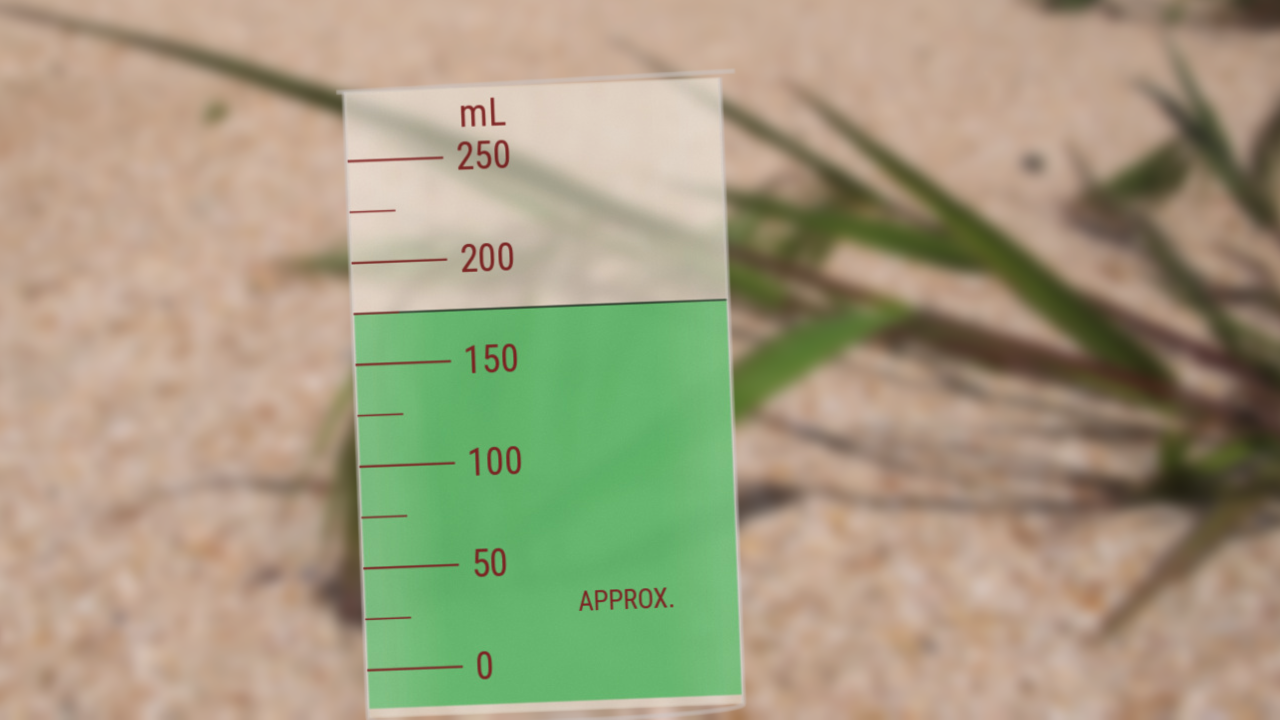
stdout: mL 175
